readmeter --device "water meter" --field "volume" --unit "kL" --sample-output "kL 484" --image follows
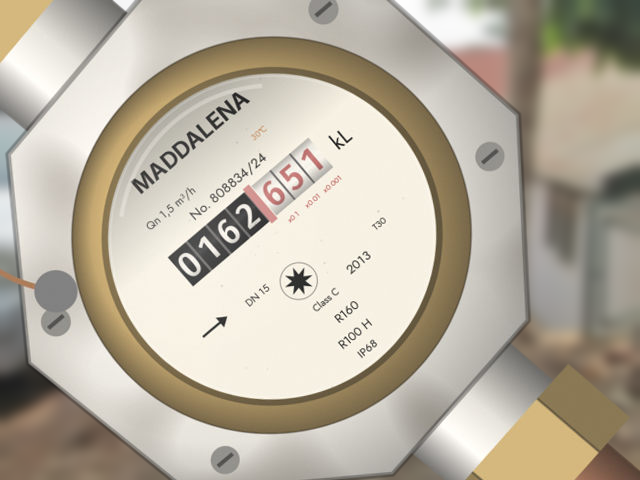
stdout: kL 162.651
